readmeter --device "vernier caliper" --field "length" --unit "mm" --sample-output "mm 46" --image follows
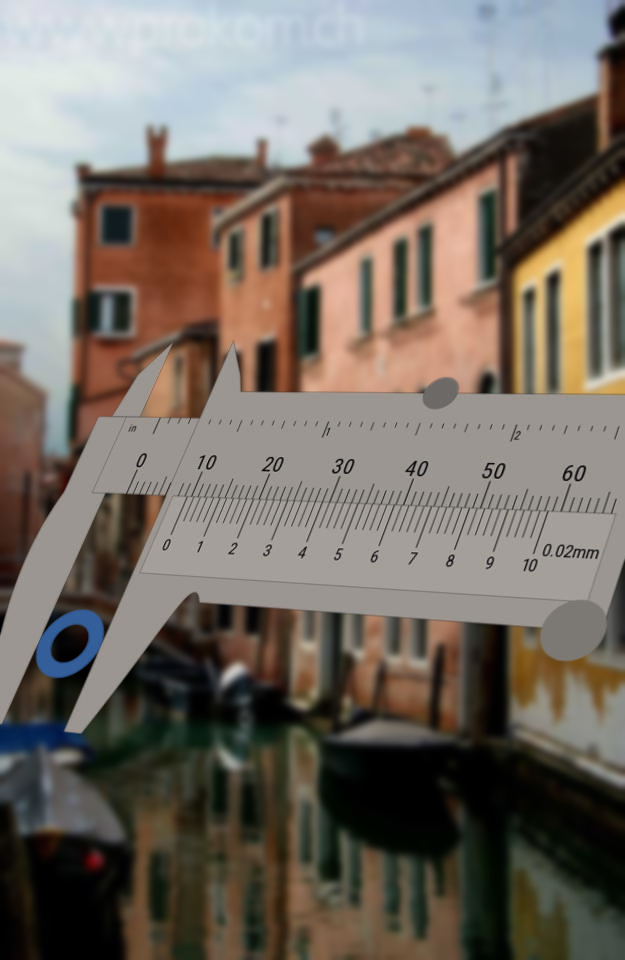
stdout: mm 9.4
